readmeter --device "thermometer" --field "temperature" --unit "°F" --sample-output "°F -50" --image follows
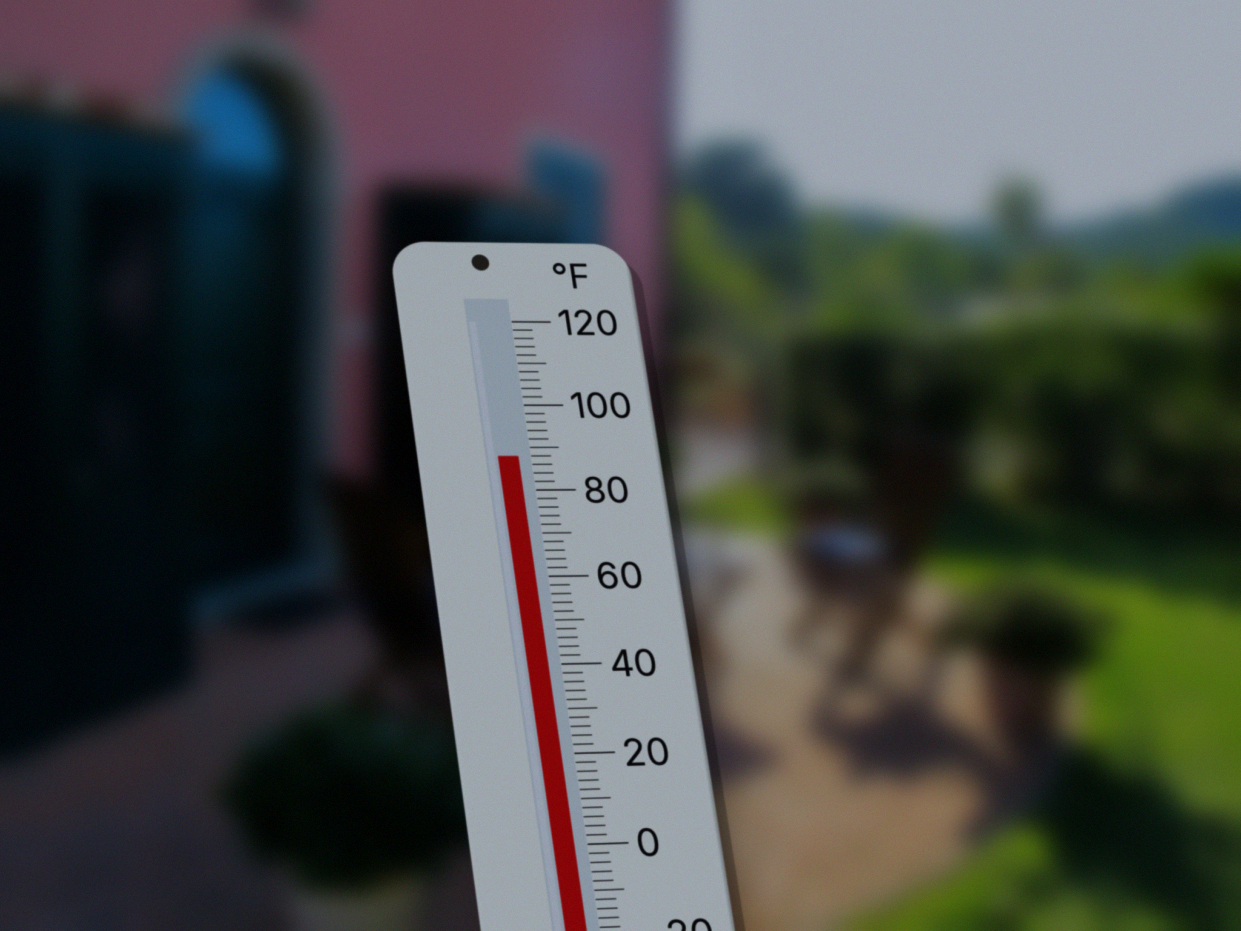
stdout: °F 88
